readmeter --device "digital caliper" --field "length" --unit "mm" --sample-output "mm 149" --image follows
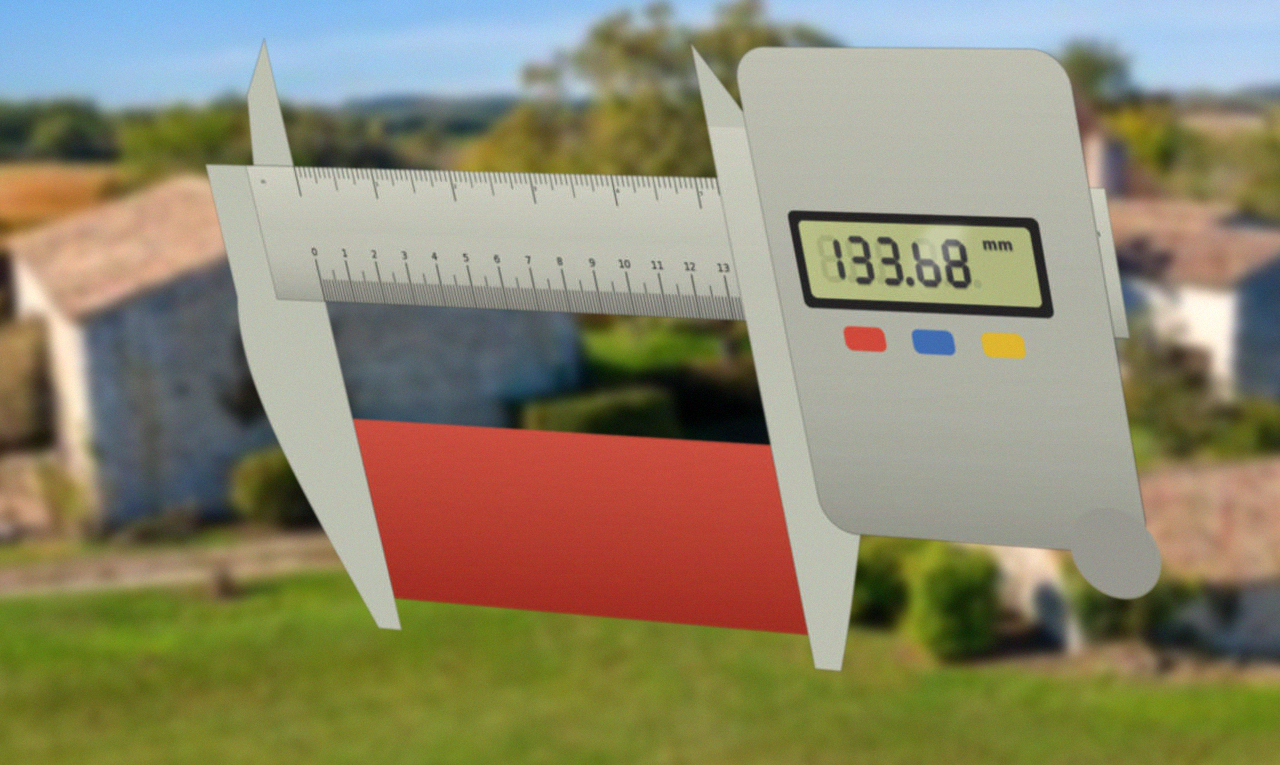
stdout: mm 133.68
